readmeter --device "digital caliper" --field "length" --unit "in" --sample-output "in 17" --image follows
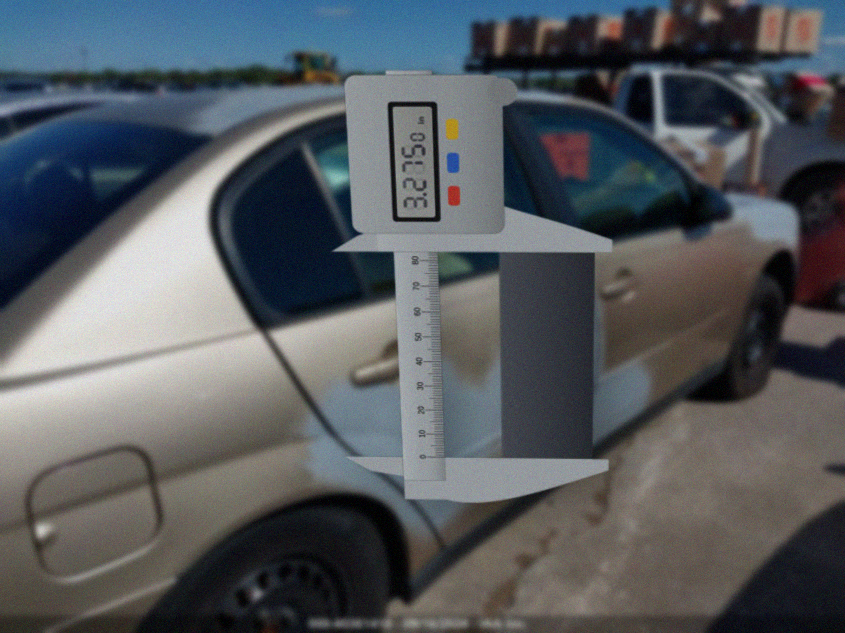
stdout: in 3.2750
